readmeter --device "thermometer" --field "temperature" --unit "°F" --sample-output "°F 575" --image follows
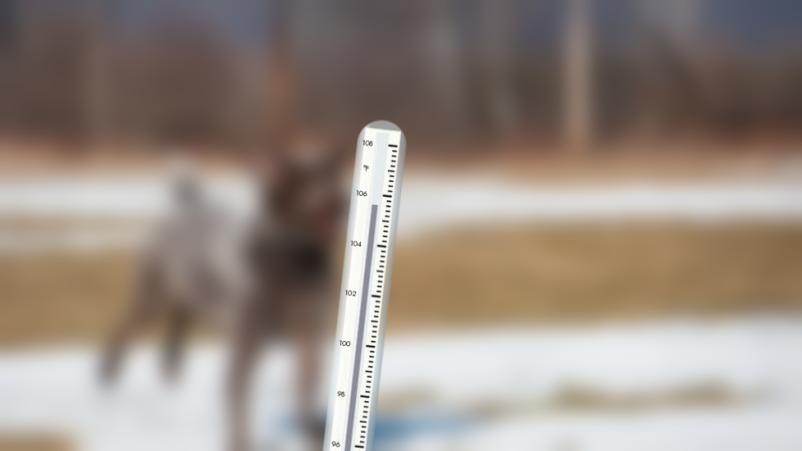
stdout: °F 105.6
